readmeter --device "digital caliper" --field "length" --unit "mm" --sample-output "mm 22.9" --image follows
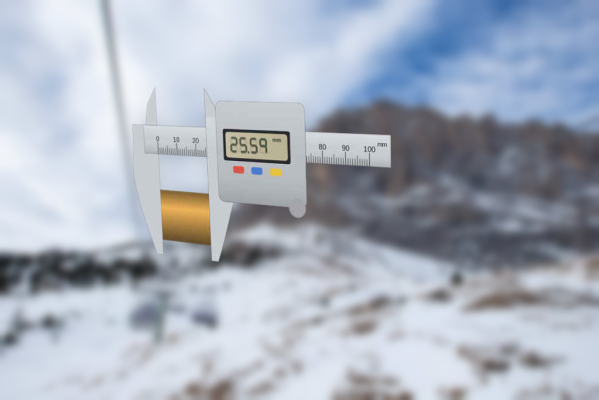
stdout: mm 25.59
